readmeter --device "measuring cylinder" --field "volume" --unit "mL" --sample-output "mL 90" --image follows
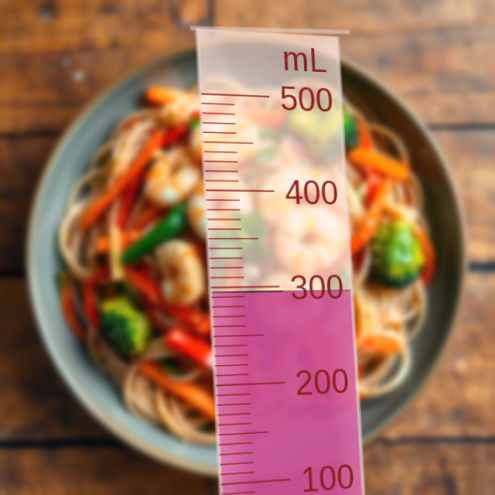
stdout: mL 295
